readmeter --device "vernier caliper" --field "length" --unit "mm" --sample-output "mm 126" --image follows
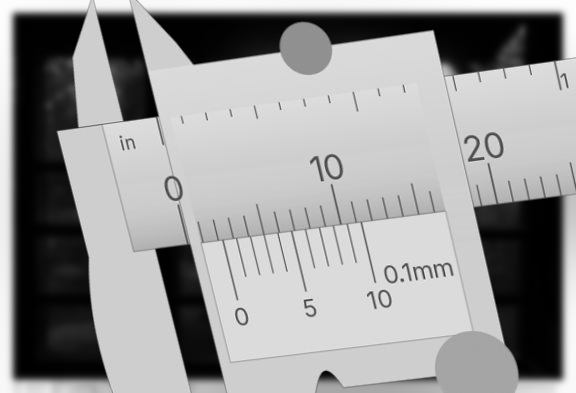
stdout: mm 2.3
